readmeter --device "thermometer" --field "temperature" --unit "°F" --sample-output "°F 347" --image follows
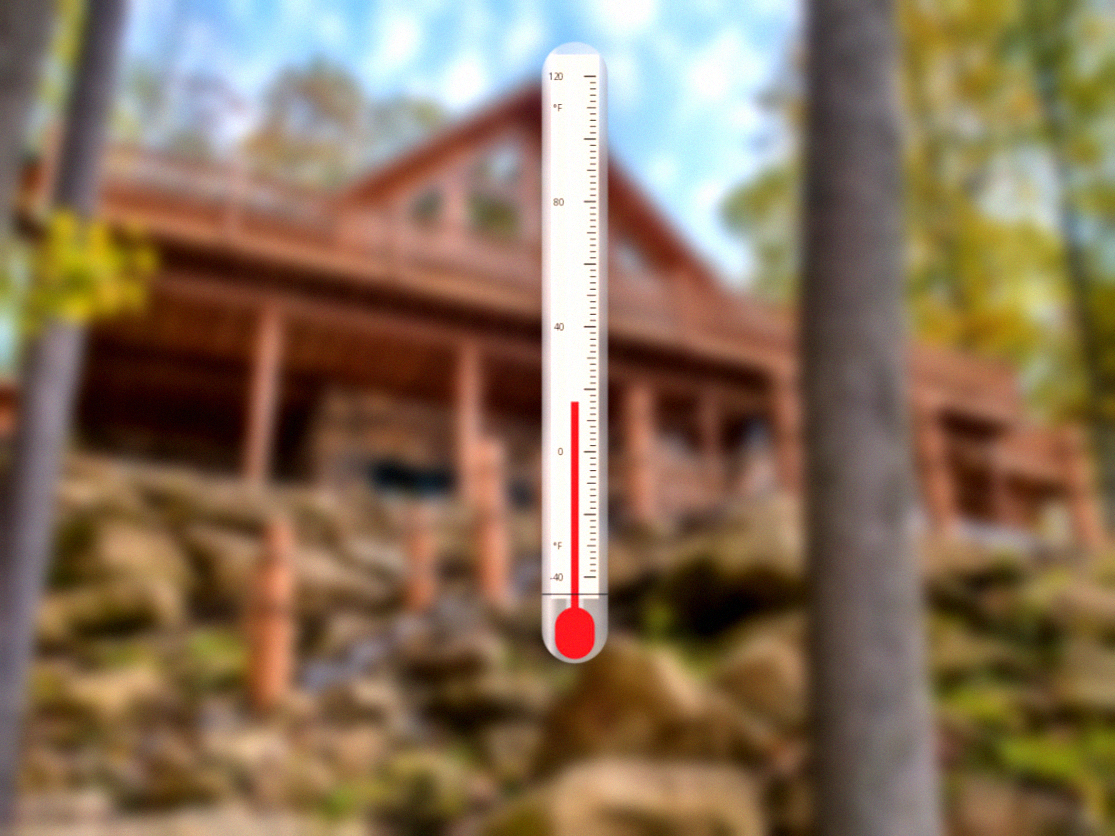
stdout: °F 16
